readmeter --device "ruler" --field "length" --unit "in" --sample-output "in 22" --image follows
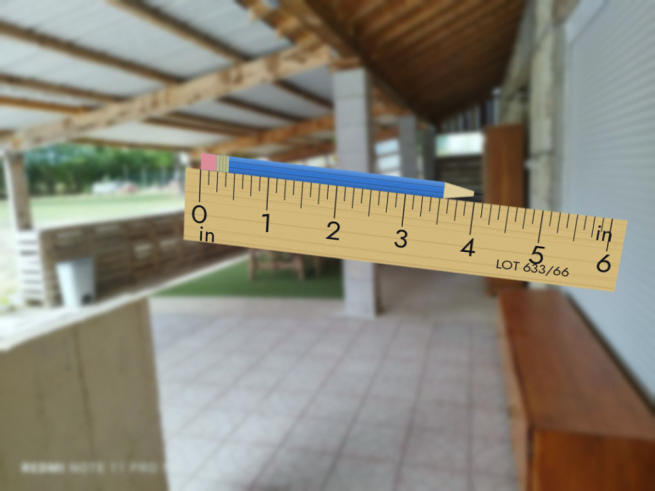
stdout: in 4.125
